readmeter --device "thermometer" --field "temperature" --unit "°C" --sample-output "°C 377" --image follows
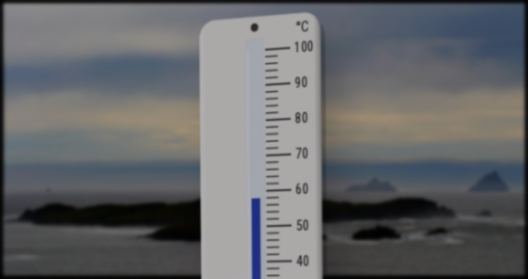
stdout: °C 58
